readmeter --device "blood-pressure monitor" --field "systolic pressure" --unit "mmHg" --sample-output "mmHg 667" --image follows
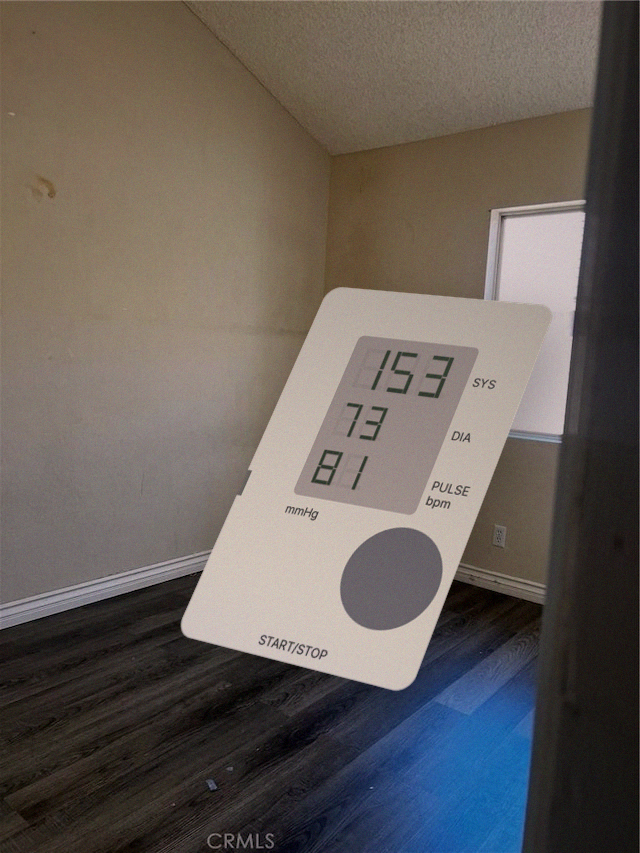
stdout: mmHg 153
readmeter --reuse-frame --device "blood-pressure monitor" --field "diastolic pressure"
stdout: mmHg 73
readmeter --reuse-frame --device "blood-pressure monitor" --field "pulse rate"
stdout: bpm 81
